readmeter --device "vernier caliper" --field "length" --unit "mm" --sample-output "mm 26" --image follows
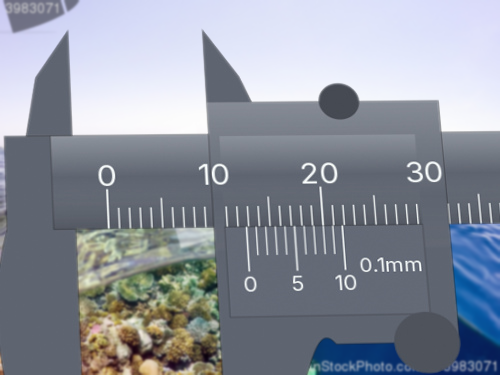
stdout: mm 12.8
